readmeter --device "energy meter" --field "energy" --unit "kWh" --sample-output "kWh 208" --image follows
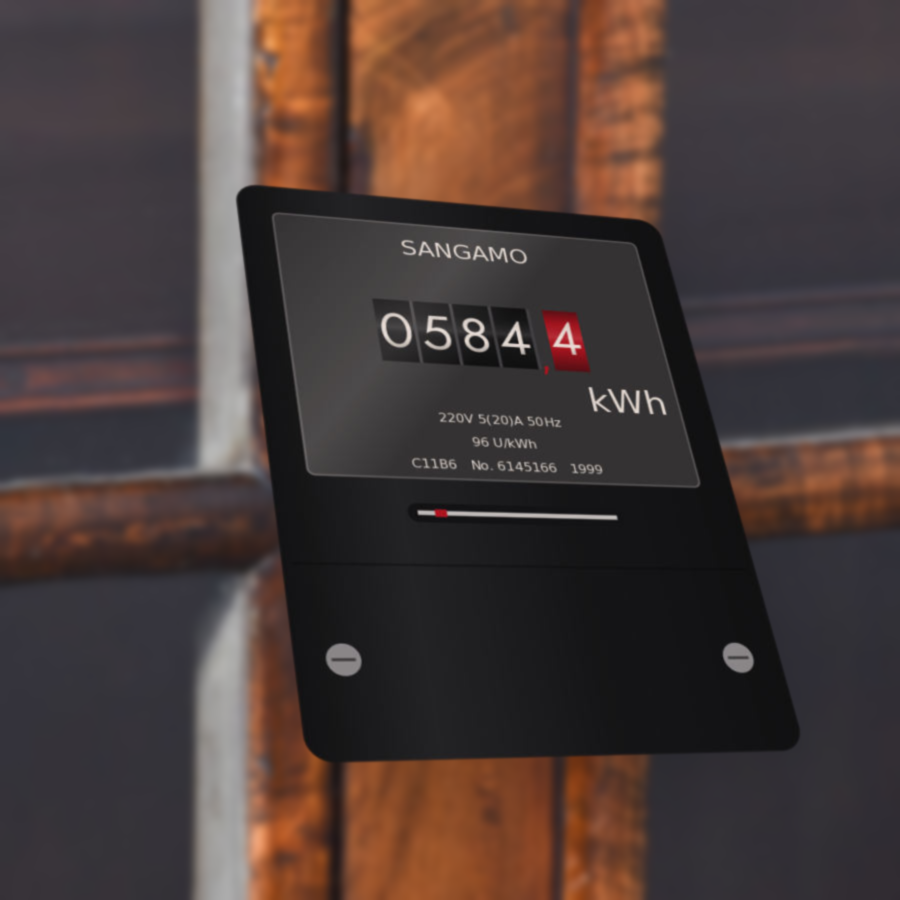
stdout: kWh 584.4
